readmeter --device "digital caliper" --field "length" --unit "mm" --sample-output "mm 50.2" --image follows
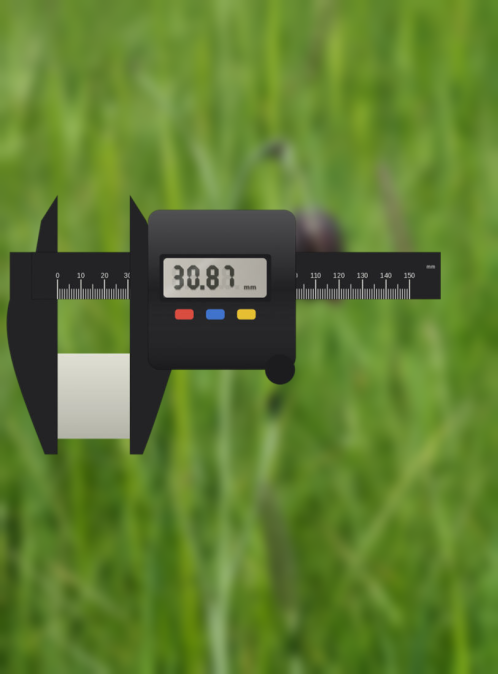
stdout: mm 30.87
